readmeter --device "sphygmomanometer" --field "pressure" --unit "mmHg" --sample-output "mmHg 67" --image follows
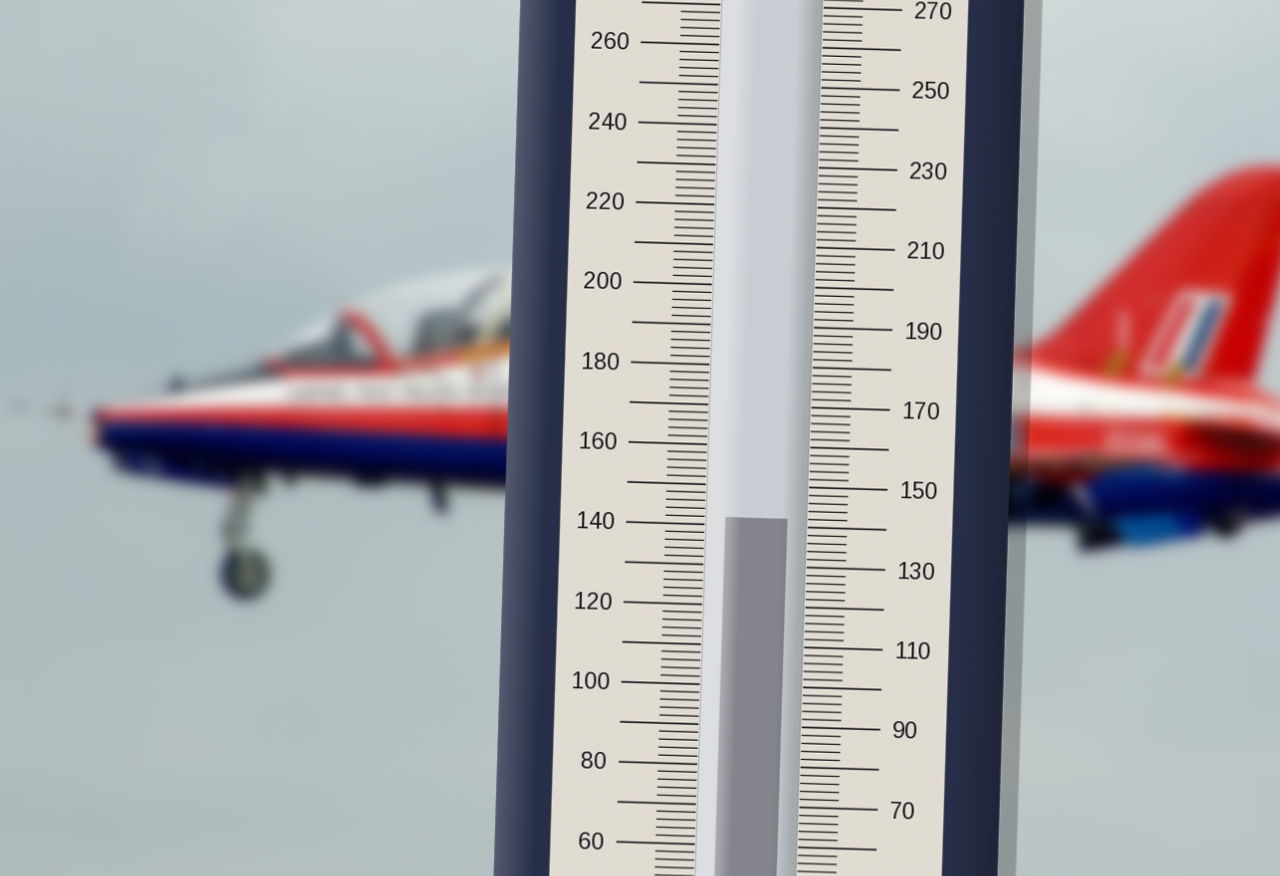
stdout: mmHg 142
